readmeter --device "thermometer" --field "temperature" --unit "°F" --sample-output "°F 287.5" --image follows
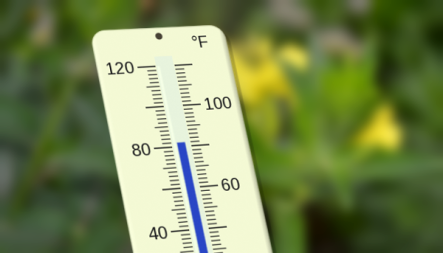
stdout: °F 82
